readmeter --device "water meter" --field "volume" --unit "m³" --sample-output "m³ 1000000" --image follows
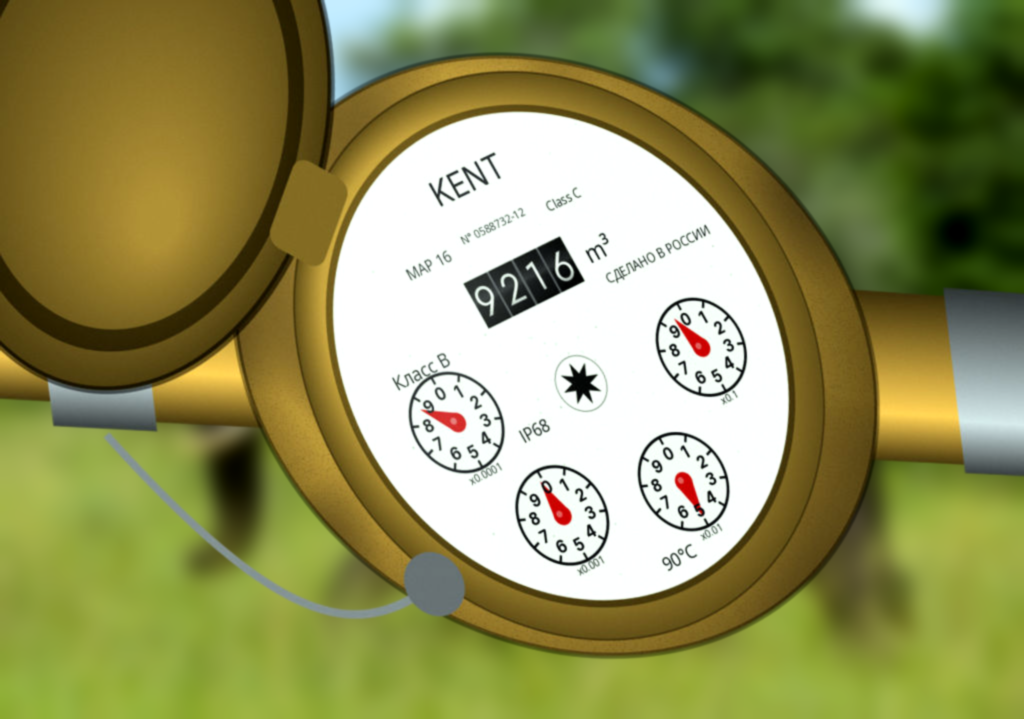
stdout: m³ 9215.9498
